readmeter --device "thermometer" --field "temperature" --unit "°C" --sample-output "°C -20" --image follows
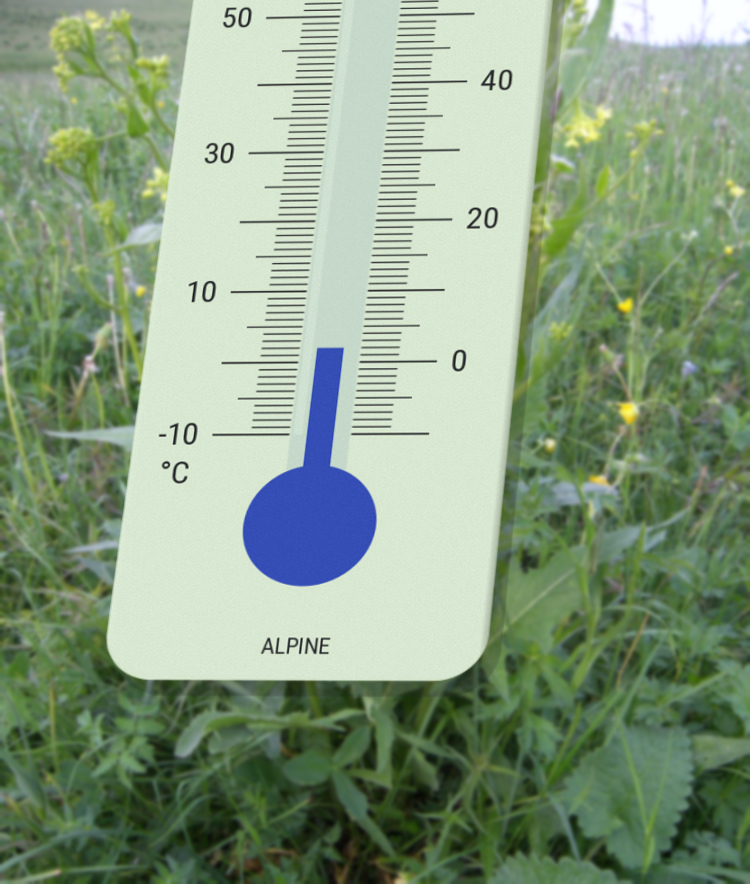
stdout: °C 2
